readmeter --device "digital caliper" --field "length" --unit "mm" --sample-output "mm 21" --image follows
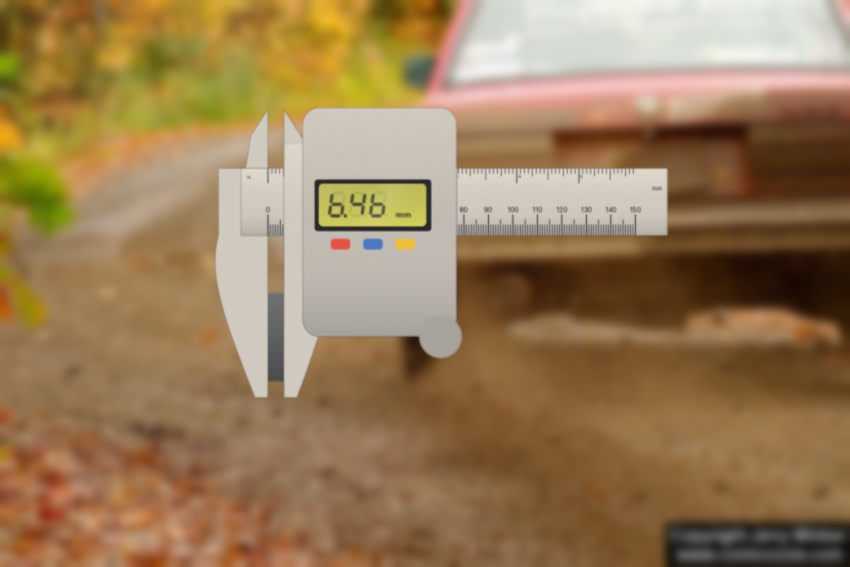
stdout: mm 6.46
